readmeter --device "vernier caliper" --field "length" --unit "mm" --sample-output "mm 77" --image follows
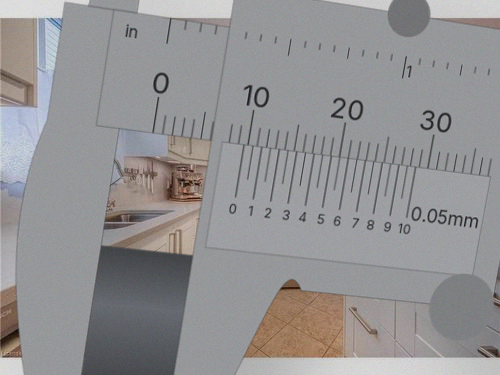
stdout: mm 9.6
